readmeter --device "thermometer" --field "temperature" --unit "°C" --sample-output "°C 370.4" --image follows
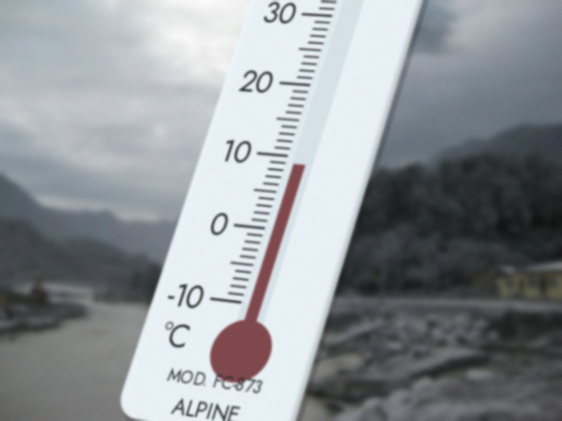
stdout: °C 9
